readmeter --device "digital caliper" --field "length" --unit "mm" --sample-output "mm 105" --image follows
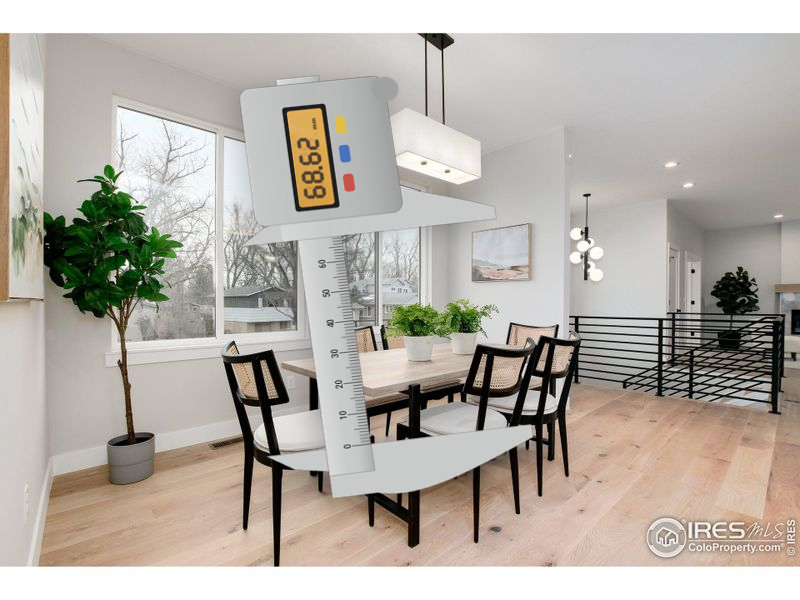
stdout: mm 68.62
